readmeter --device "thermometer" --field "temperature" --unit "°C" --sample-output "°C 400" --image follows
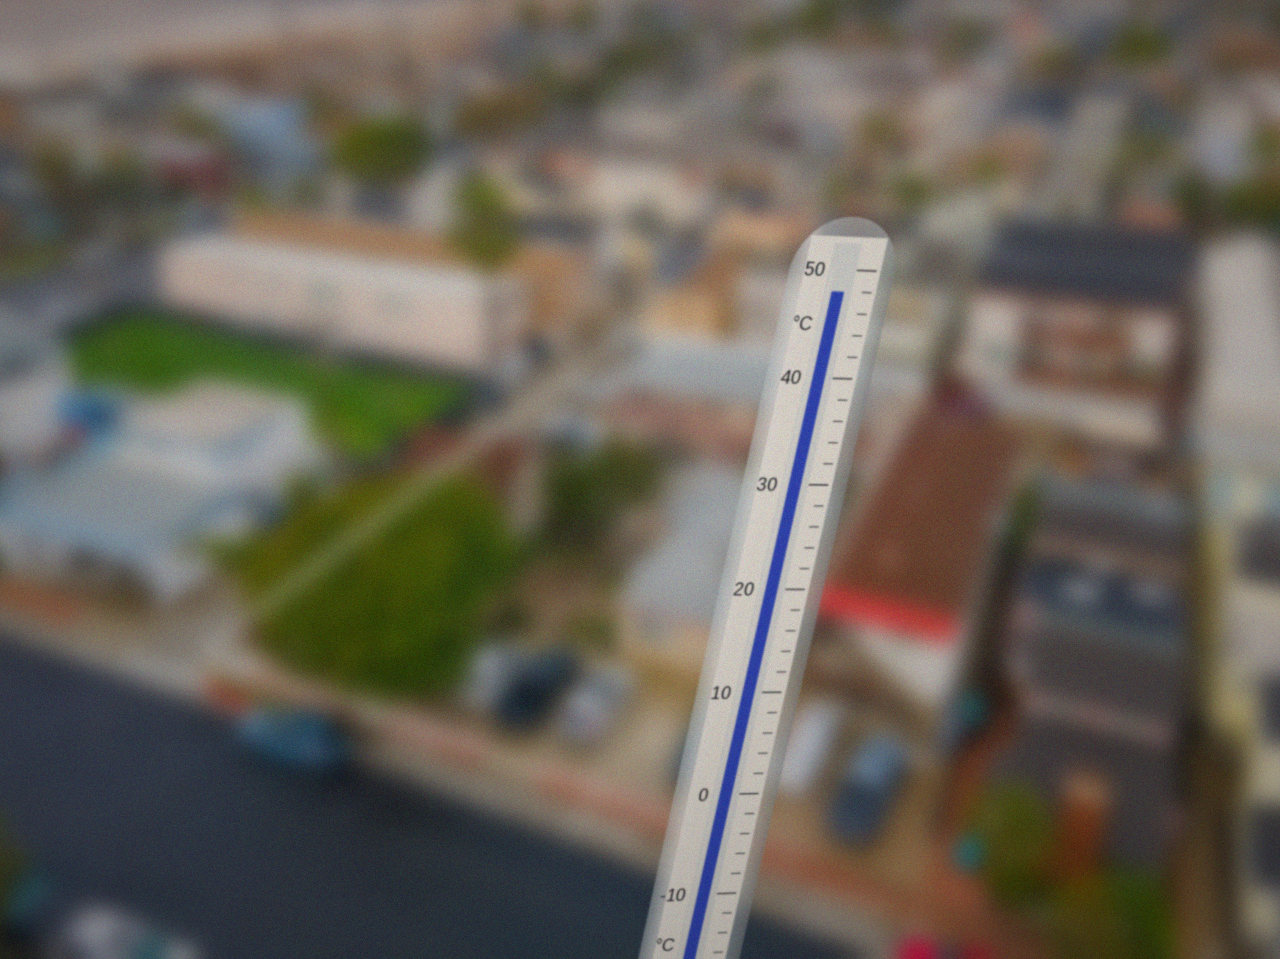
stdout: °C 48
